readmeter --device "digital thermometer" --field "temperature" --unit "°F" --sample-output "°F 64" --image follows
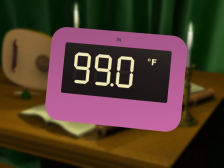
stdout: °F 99.0
